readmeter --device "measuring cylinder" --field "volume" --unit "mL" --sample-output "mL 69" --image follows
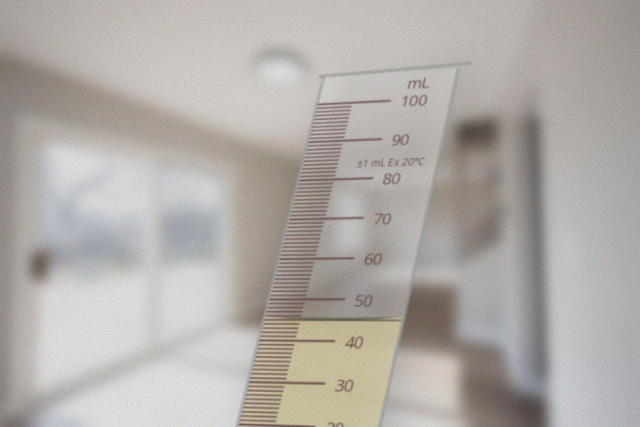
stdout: mL 45
